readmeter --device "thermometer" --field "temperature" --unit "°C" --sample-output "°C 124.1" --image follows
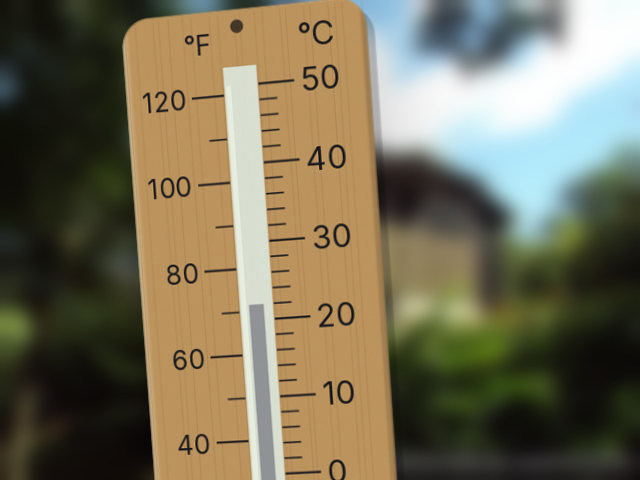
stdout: °C 22
